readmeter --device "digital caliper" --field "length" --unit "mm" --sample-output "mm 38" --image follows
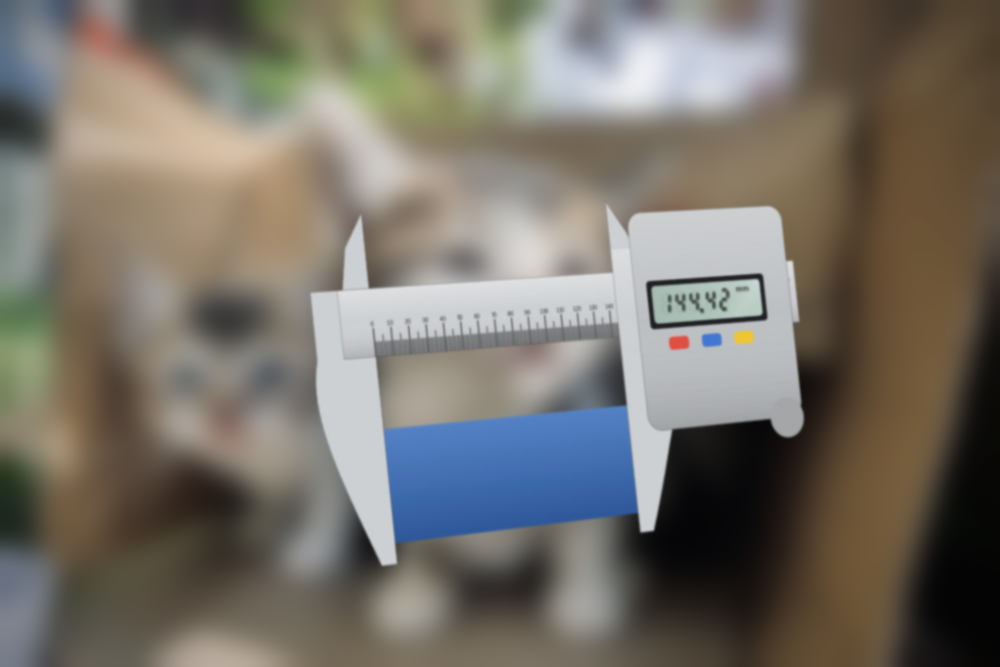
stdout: mm 144.42
